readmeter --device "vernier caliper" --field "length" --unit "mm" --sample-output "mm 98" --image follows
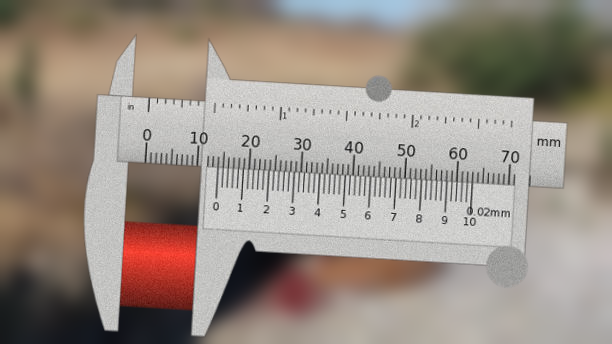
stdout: mm 14.0
